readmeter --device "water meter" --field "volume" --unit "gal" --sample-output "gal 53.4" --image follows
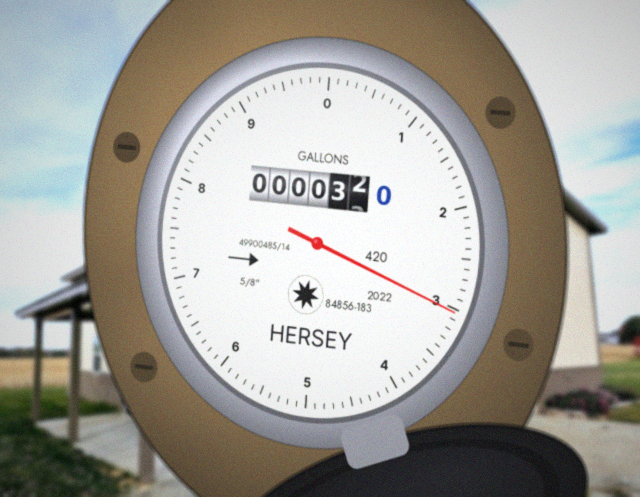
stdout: gal 323.0
